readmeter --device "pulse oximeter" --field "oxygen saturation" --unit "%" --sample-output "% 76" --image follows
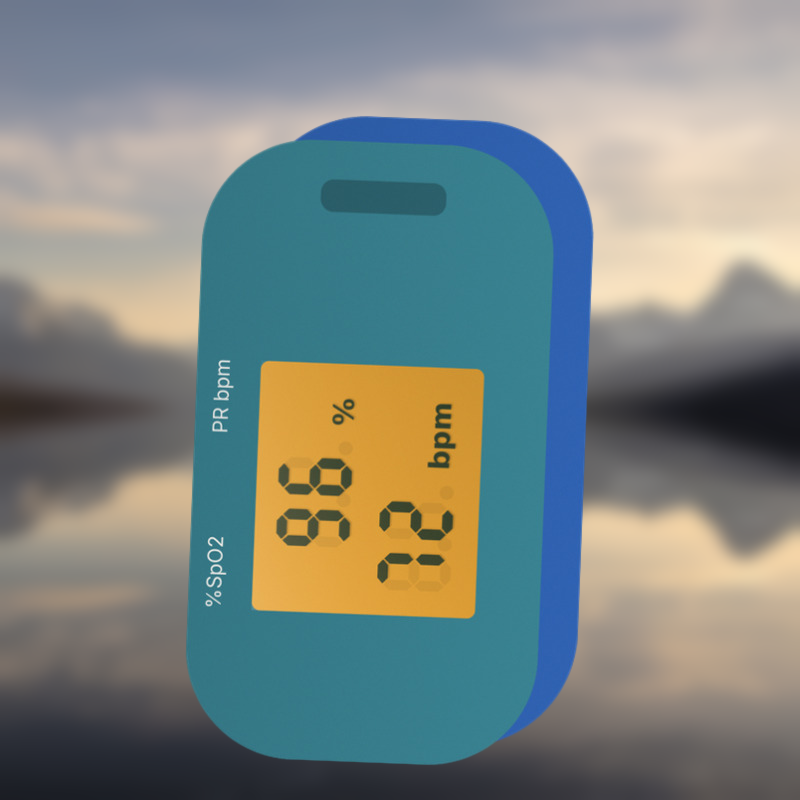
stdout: % 96
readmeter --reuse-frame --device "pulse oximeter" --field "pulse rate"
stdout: bpm 72
